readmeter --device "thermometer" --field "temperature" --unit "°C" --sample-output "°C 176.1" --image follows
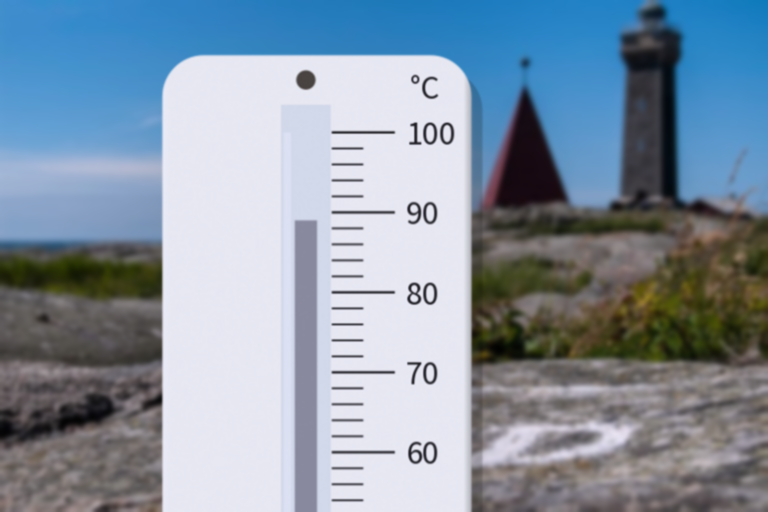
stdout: °C 89
